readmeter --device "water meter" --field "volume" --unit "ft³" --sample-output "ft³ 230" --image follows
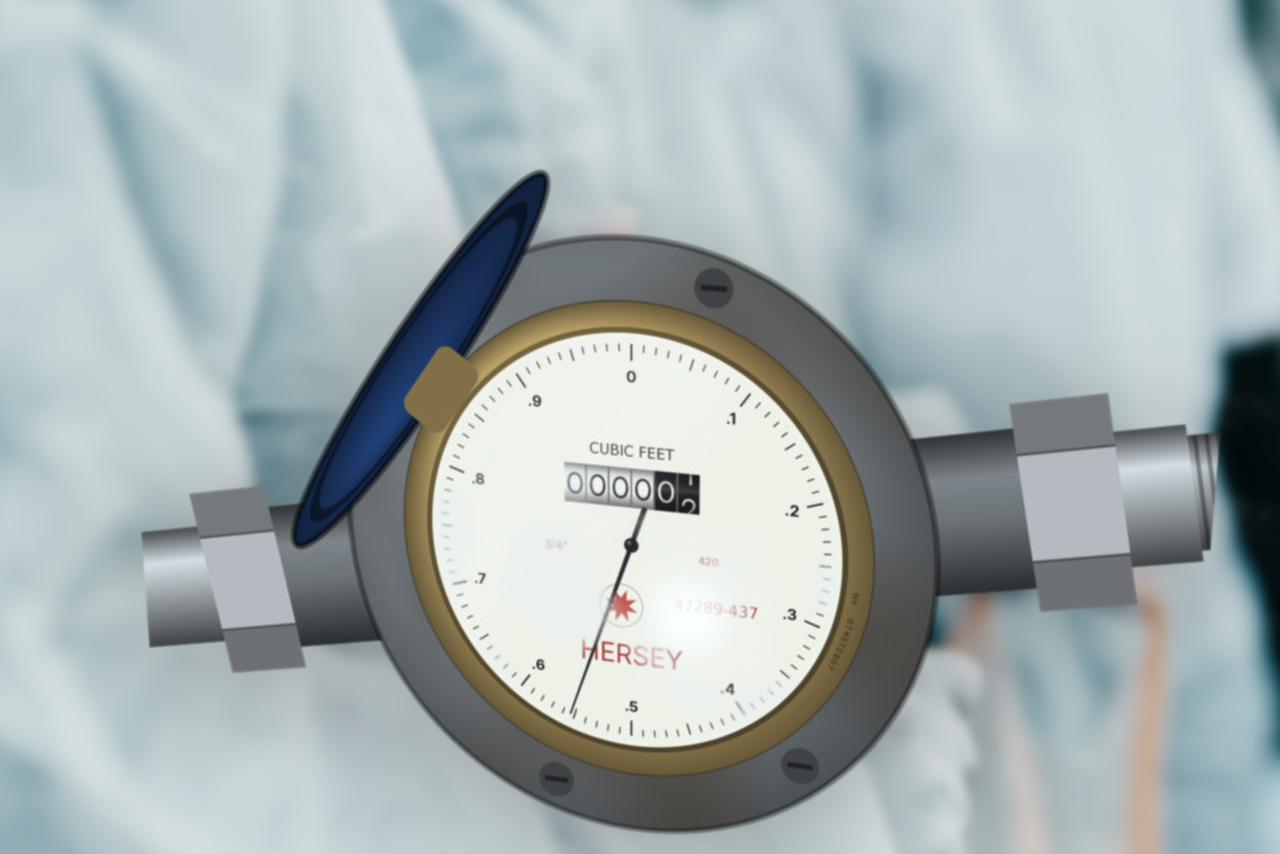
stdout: ft³ 1.55
